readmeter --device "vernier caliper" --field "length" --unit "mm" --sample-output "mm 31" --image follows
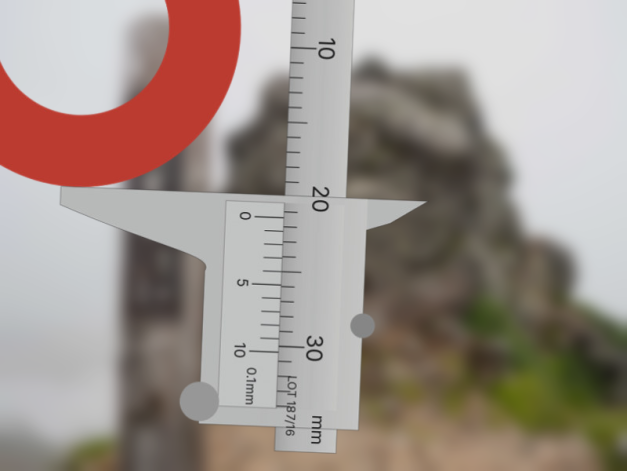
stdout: mm 21.4
